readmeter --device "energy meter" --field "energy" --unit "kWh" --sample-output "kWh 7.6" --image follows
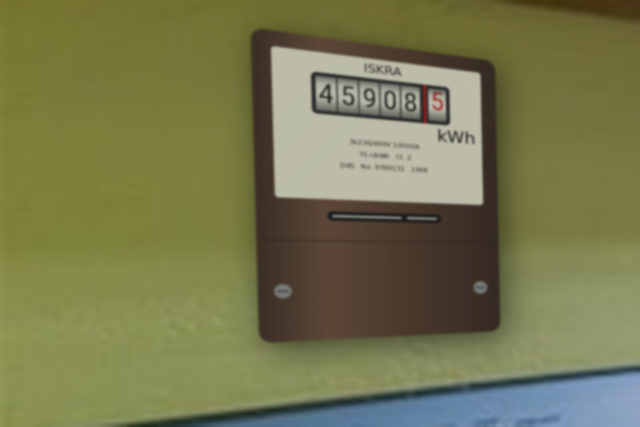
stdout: kWh 45908.5
